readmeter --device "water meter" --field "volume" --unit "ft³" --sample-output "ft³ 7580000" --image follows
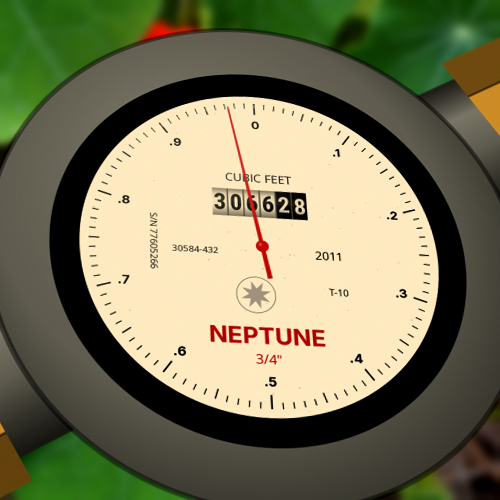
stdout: ft³ 306627.97
